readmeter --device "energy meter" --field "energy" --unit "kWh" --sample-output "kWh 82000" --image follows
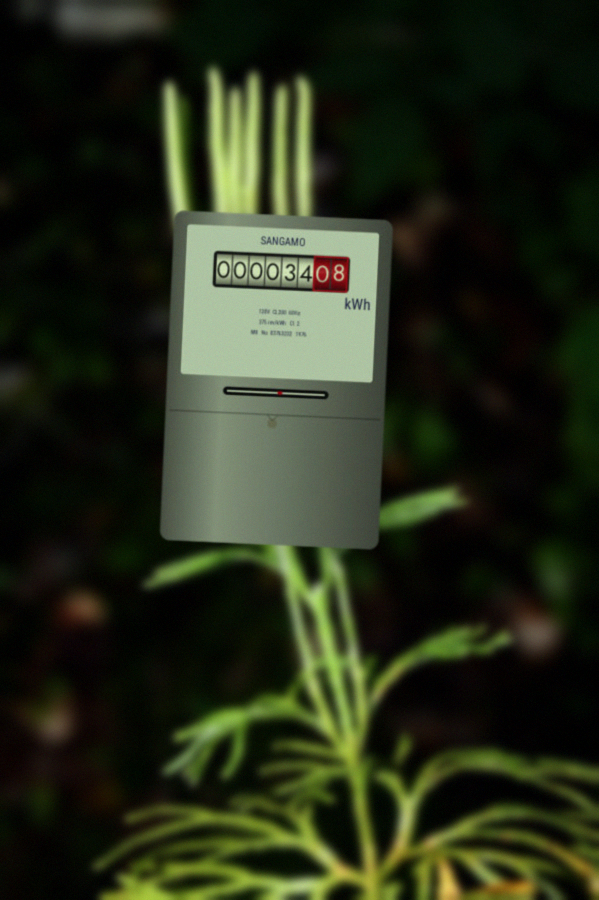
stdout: kWh 34.08
